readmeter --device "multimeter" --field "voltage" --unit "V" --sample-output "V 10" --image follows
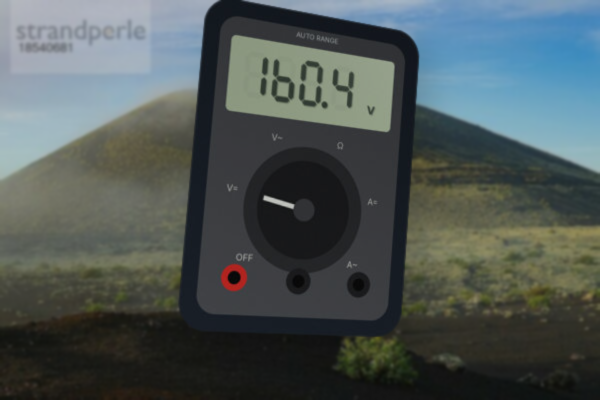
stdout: V 160.4
